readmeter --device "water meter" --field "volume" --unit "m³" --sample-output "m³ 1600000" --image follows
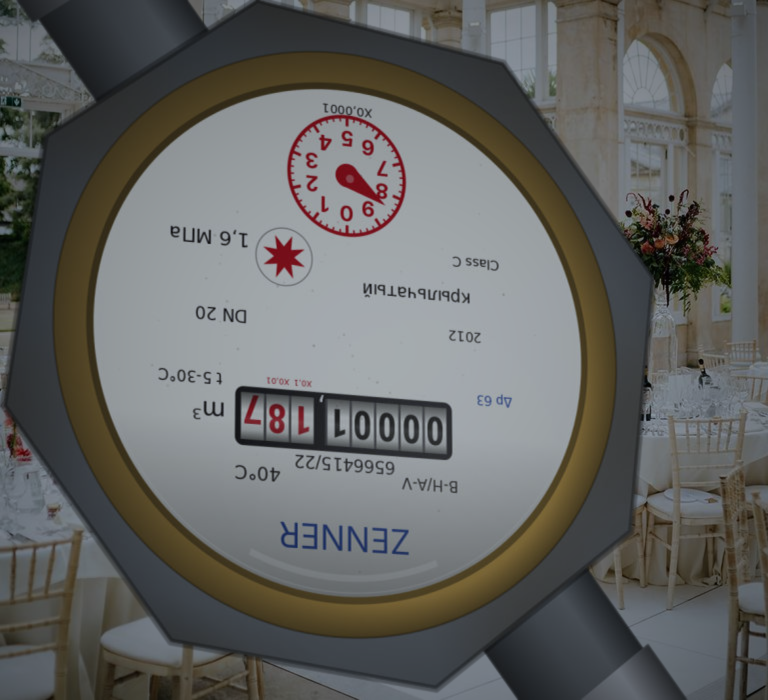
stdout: m³ 1.1868
